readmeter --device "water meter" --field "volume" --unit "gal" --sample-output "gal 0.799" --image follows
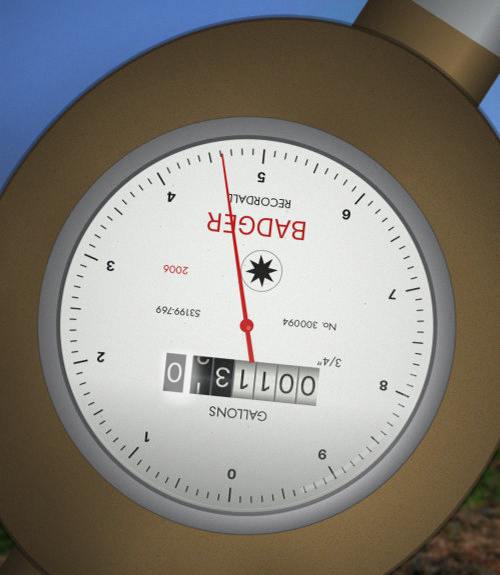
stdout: gal 11314.6
